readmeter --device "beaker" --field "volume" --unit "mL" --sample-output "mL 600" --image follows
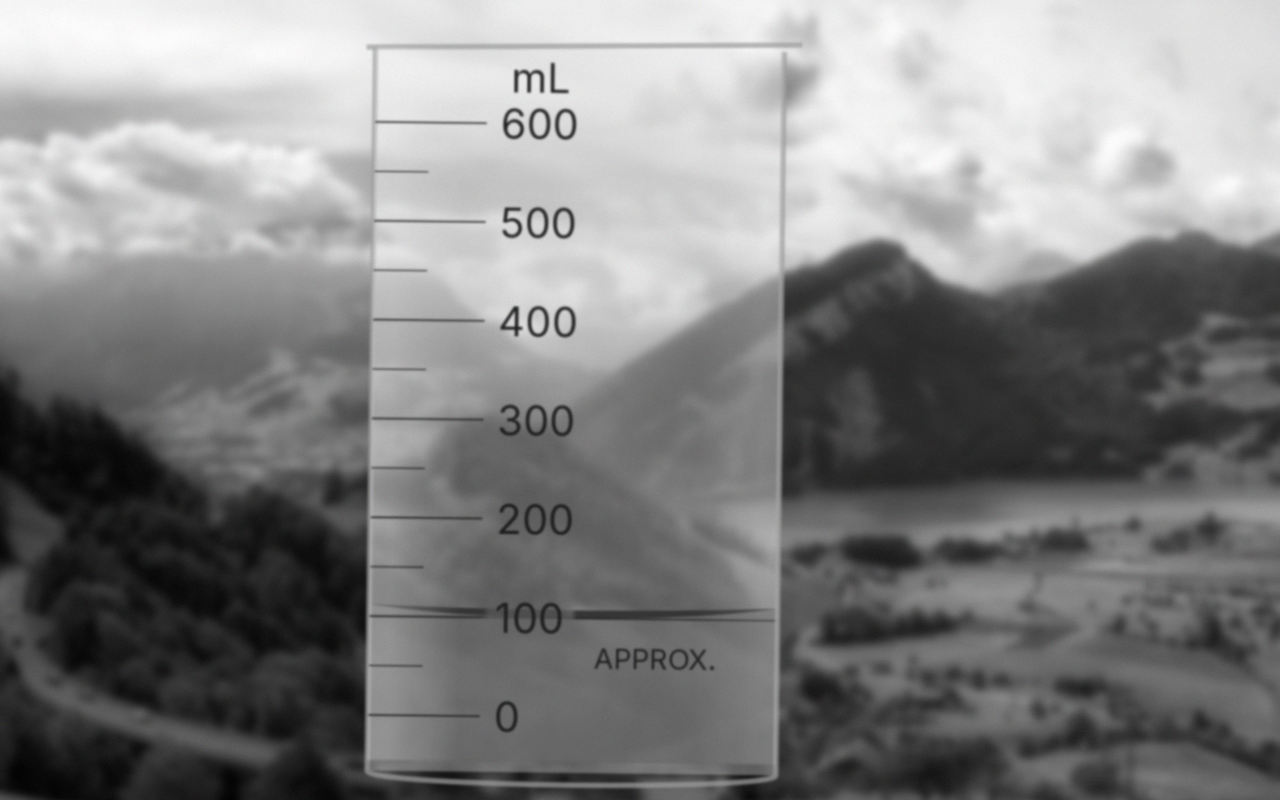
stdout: mL 100
